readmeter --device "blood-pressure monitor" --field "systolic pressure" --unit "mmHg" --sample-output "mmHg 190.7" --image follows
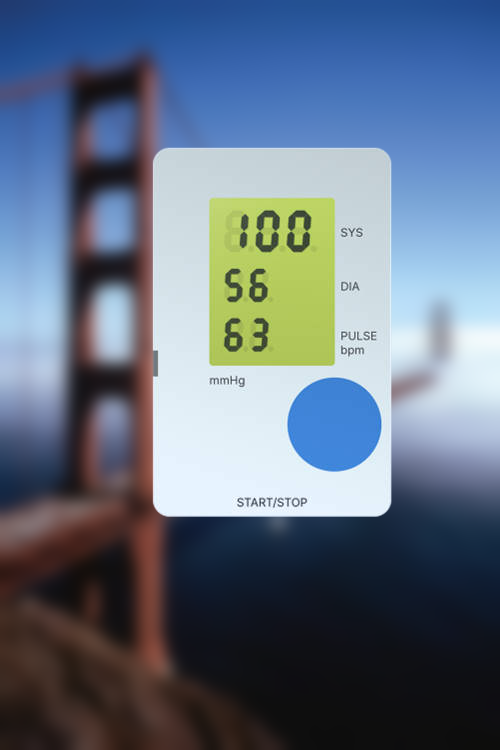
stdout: mmHg 100
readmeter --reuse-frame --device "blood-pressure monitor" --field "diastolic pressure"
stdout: mmHg 56
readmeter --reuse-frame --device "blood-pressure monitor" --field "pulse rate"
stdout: bpm 63
